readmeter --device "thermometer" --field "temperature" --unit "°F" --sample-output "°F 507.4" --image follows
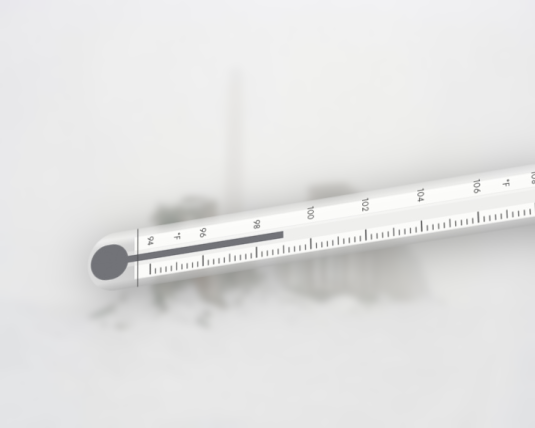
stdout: °F 99
